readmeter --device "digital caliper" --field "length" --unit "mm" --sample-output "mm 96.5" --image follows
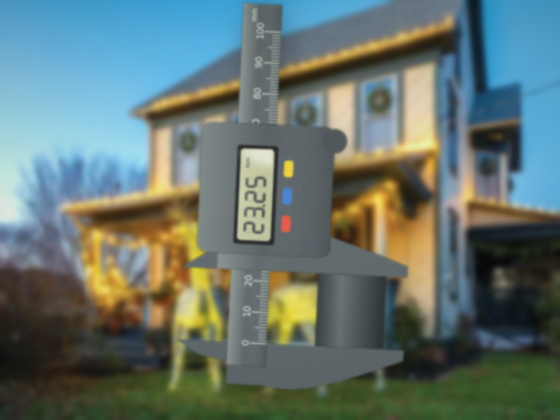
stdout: mm 23.25
